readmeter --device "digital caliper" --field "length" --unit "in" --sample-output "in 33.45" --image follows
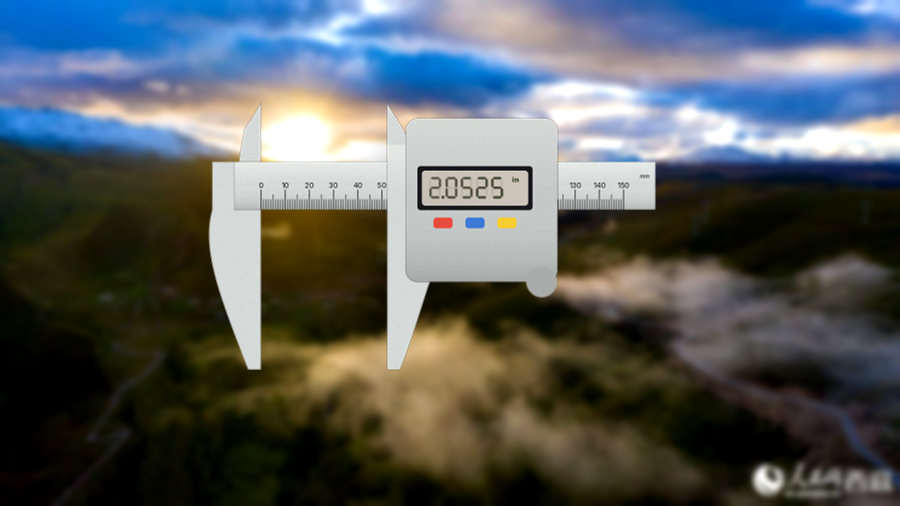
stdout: in 2.0525
